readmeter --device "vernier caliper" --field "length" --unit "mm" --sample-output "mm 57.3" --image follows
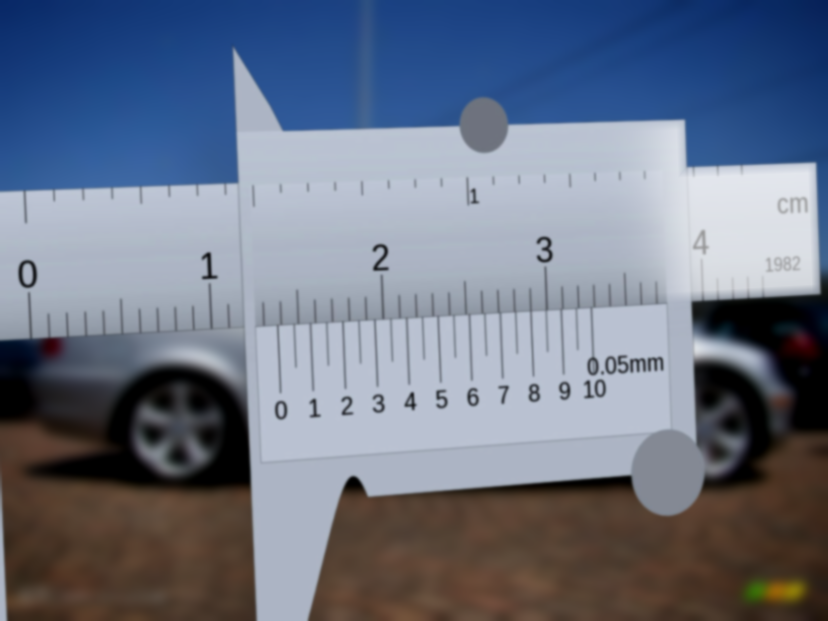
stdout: mm 13.8
